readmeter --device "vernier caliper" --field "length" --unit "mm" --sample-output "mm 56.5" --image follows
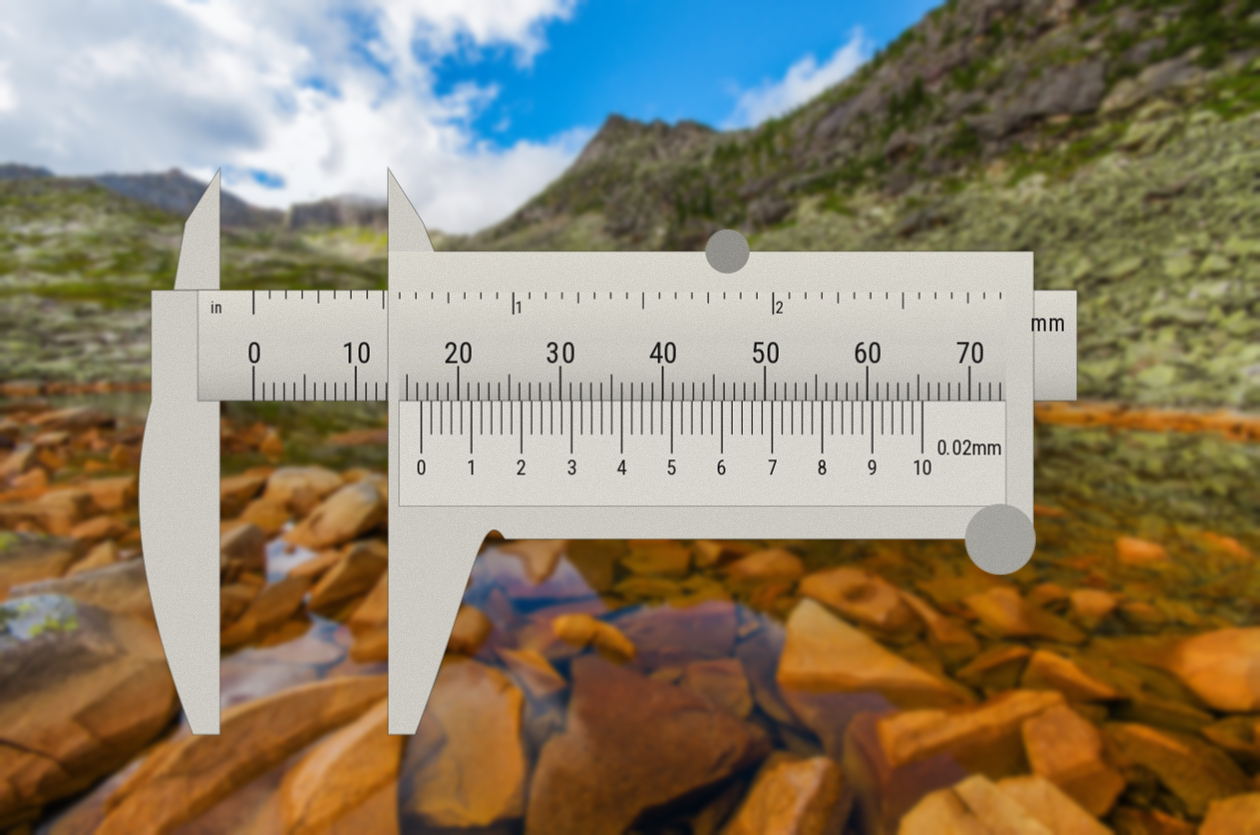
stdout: mm 16.4
